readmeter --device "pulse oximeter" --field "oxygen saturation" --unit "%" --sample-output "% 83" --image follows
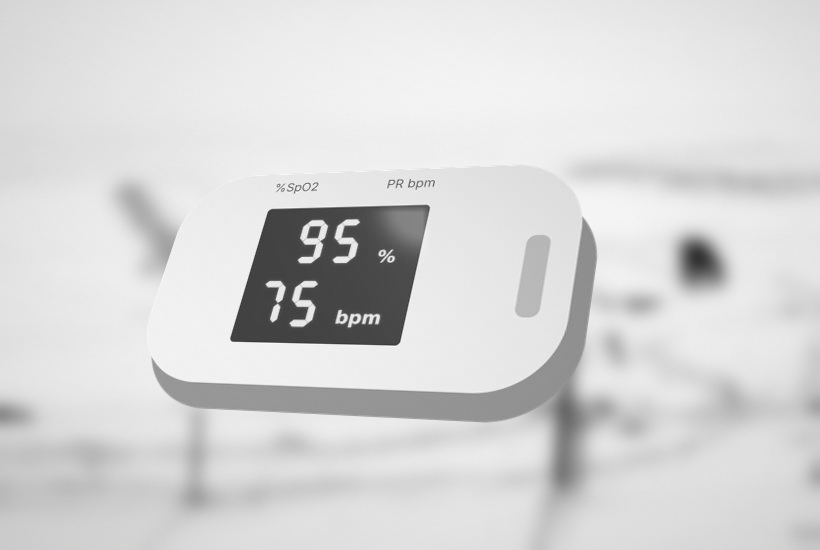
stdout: % 95
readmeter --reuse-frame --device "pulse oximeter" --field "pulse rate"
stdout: bpm 75
